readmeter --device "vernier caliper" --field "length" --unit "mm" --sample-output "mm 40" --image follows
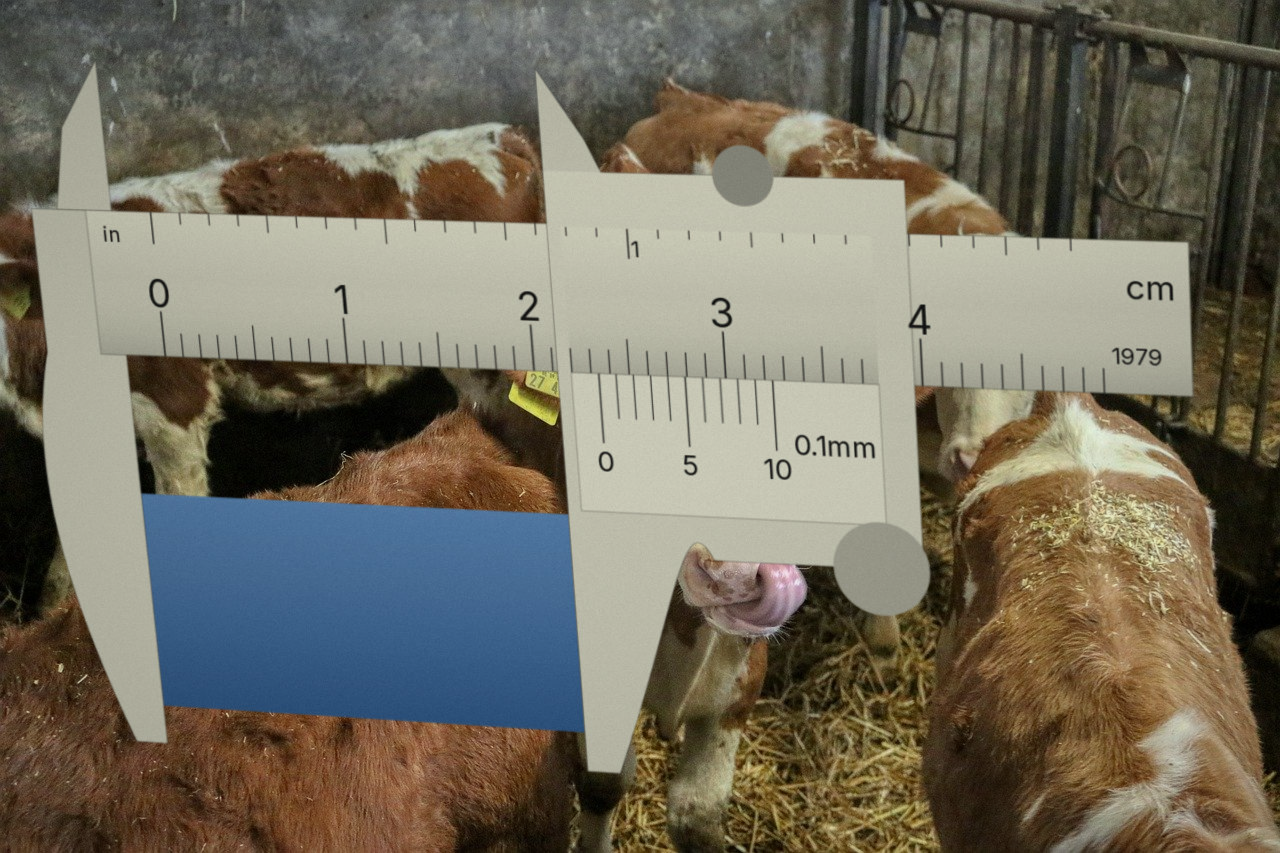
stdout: mm 23.4
